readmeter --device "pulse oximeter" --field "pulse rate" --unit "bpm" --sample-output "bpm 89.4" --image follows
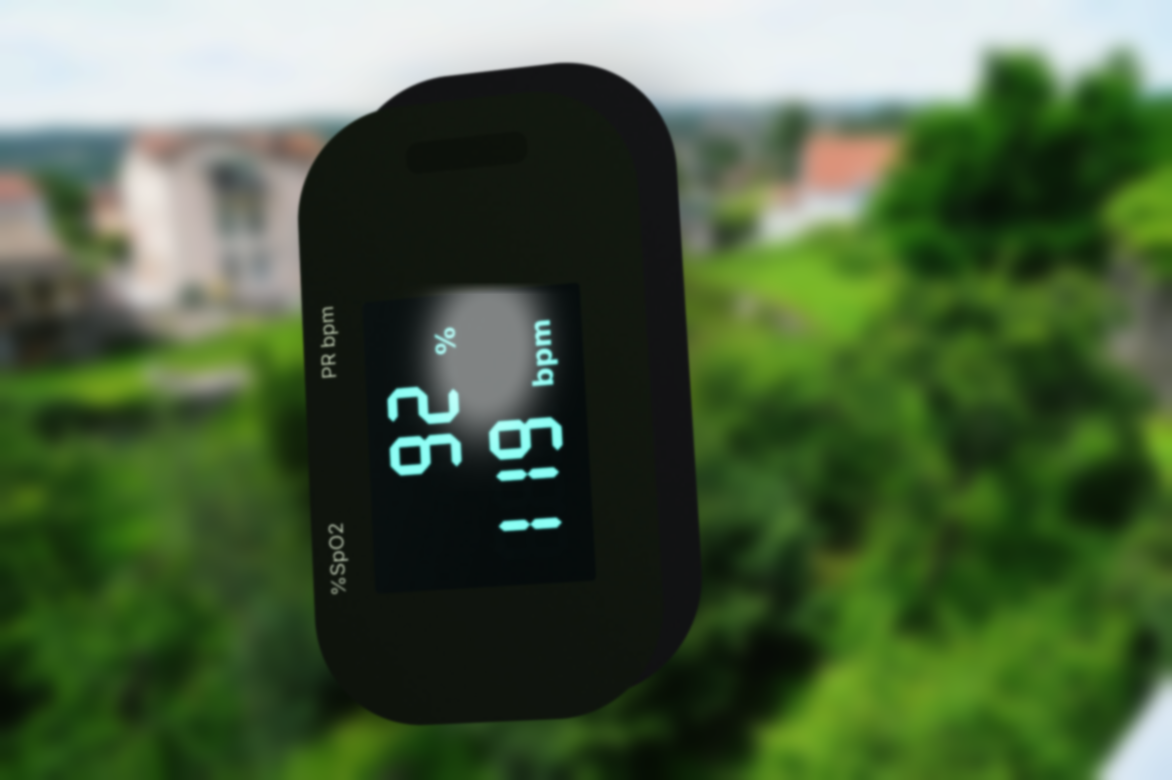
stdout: bpm 119
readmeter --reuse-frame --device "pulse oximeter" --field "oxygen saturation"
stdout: % 92
